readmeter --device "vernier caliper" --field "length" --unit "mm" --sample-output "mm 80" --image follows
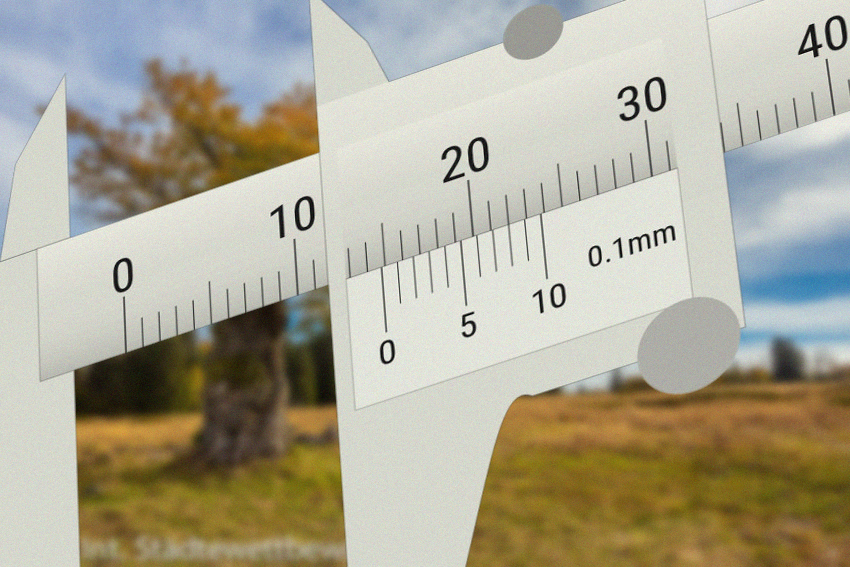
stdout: mm 14.8
